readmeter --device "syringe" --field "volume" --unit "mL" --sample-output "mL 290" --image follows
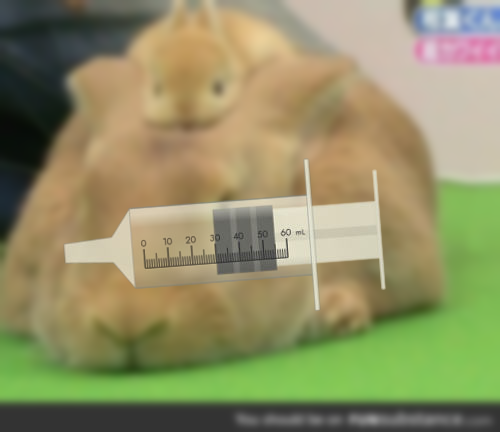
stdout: mL 30
